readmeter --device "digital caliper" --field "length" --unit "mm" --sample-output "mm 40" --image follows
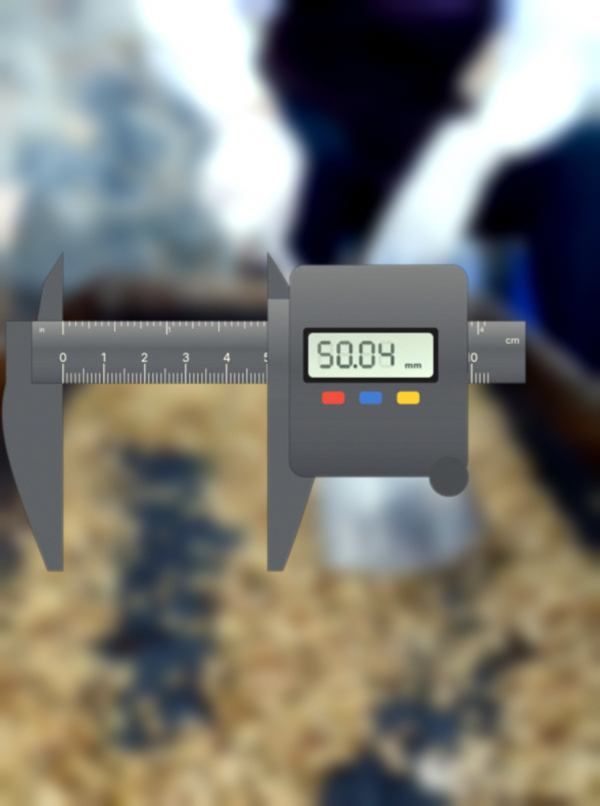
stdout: mm 50.04
